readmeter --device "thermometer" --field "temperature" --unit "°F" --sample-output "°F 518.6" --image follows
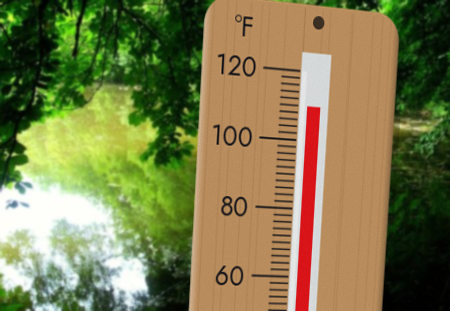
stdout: °F 110
